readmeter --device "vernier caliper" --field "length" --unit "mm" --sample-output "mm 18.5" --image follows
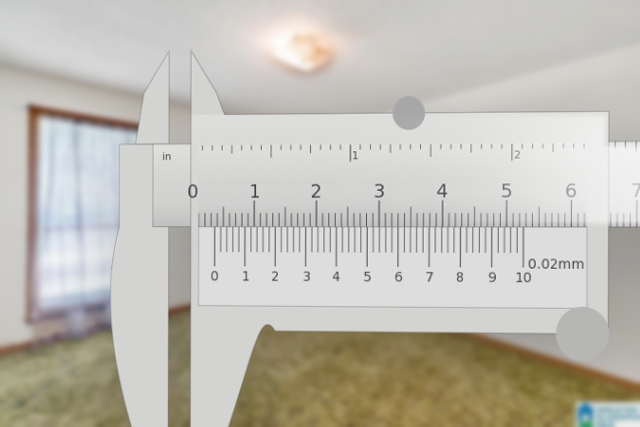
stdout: mm 3.6
